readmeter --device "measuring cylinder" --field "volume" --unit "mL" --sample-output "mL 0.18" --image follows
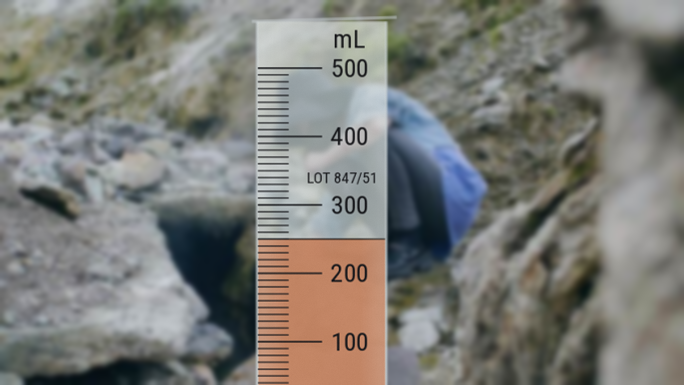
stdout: mL 250
